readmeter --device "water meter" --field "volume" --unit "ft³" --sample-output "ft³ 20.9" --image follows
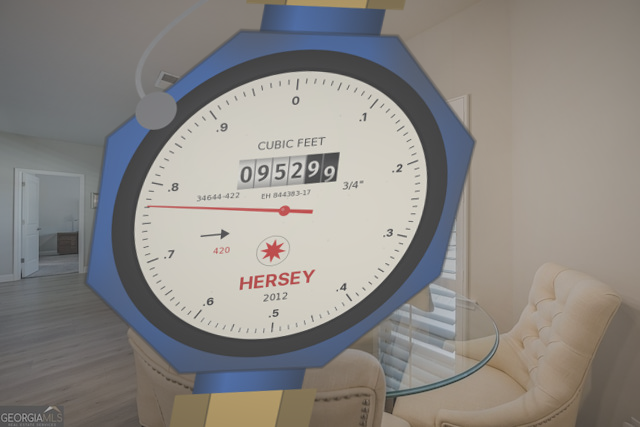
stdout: ft³ 95298.77
